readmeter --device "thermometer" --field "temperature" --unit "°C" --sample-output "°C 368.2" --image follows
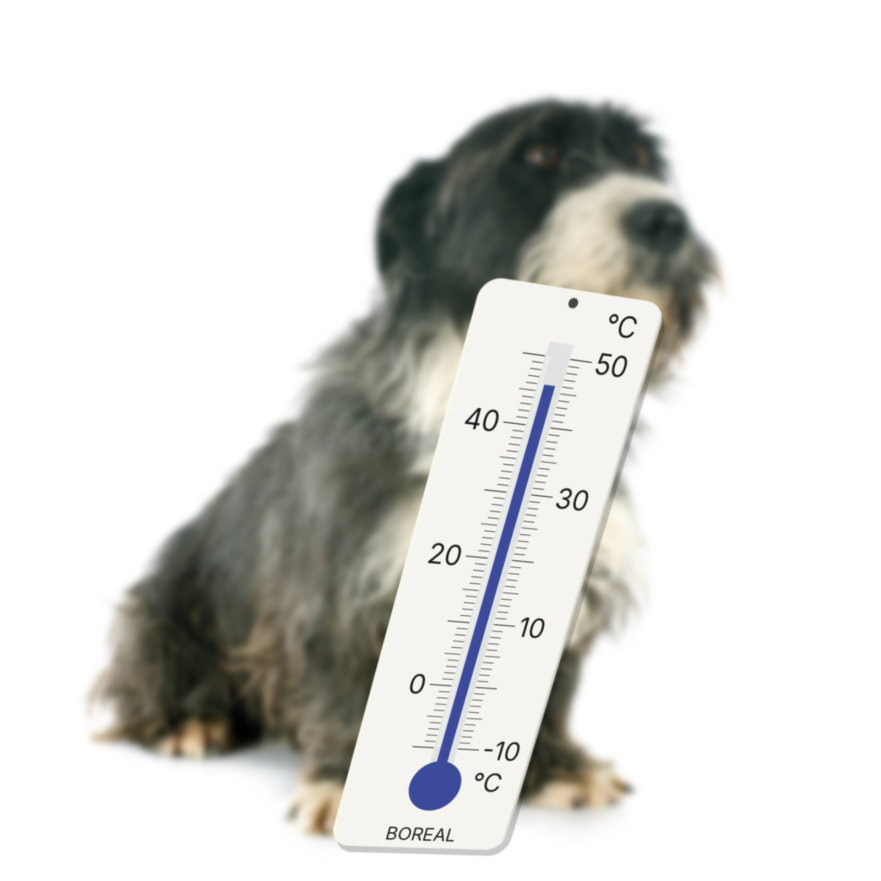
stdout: °C 46
